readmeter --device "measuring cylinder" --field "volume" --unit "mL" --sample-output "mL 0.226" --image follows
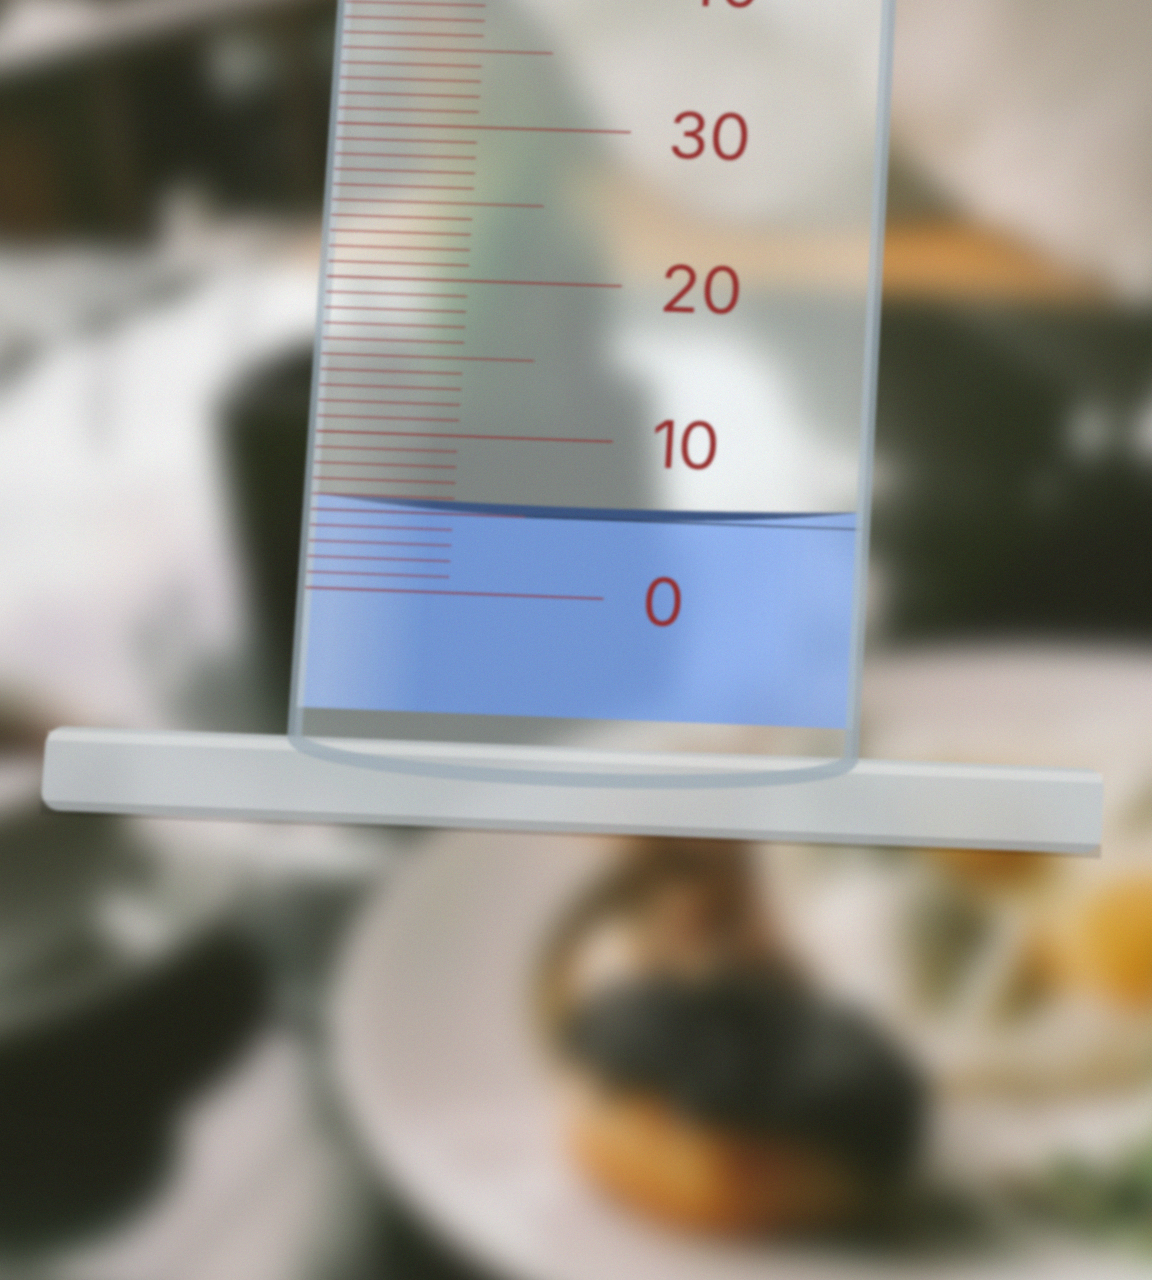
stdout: mL 5
